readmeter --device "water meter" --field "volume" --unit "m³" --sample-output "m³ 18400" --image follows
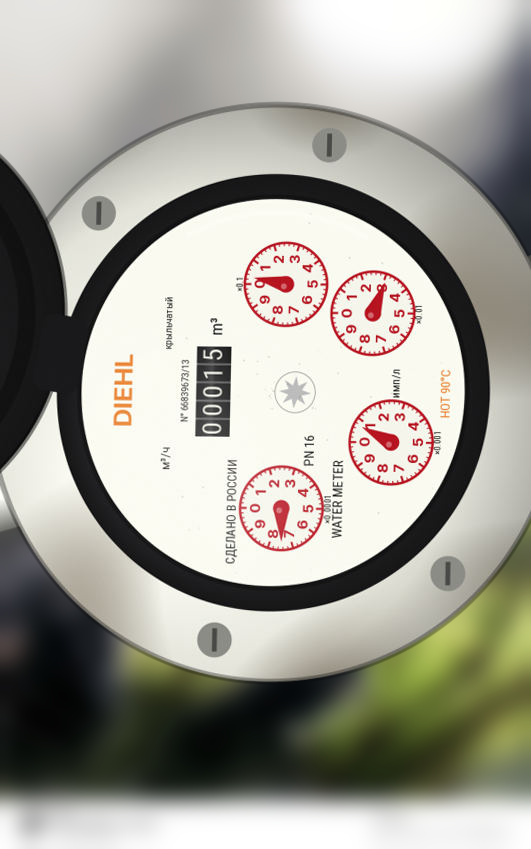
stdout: m³ 15.0307
